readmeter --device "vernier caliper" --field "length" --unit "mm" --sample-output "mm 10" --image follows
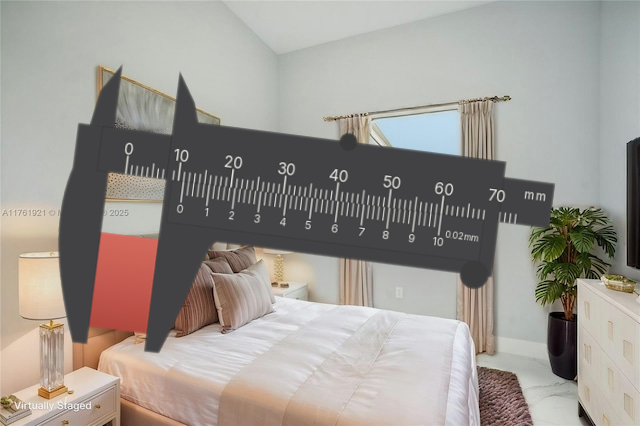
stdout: mm 11.0
